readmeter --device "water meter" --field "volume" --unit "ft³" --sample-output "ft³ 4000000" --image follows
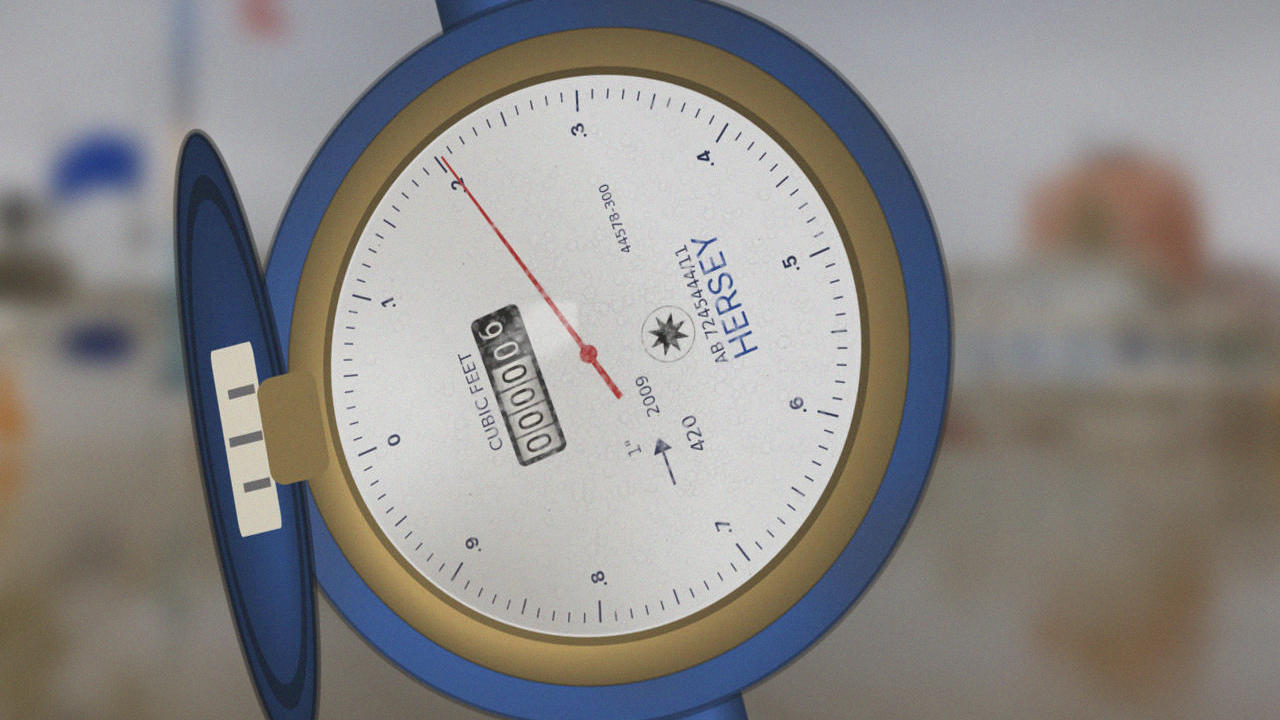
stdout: ft³ 6.20
